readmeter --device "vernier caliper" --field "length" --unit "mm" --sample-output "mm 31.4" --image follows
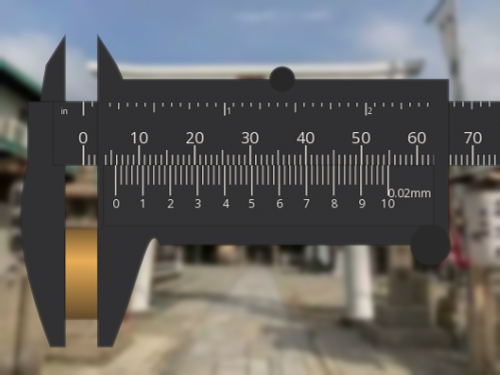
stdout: mm 5.8
